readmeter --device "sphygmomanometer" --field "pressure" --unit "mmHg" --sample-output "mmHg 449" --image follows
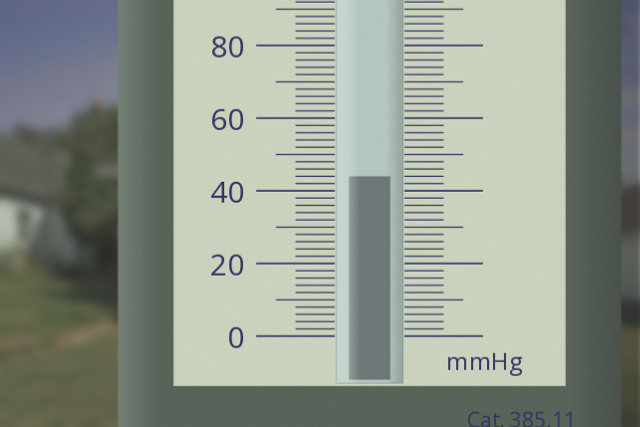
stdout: mmHg 44
